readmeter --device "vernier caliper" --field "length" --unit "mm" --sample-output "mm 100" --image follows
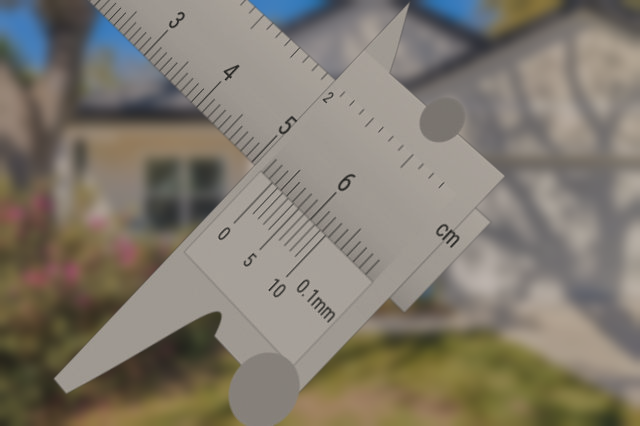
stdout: mm 53.6
